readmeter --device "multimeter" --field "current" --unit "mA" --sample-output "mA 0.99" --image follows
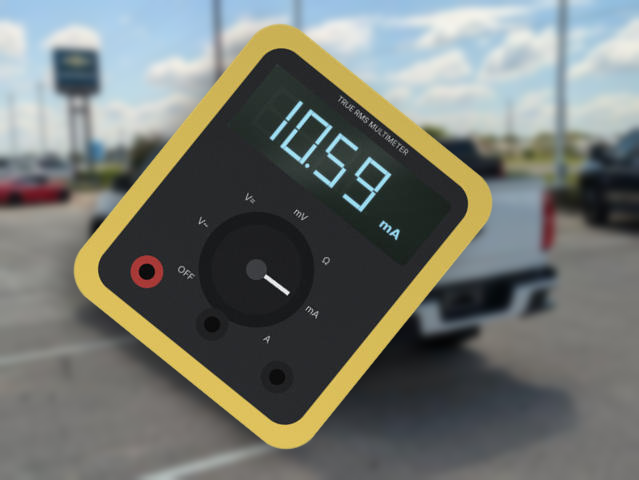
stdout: mA 10.59
